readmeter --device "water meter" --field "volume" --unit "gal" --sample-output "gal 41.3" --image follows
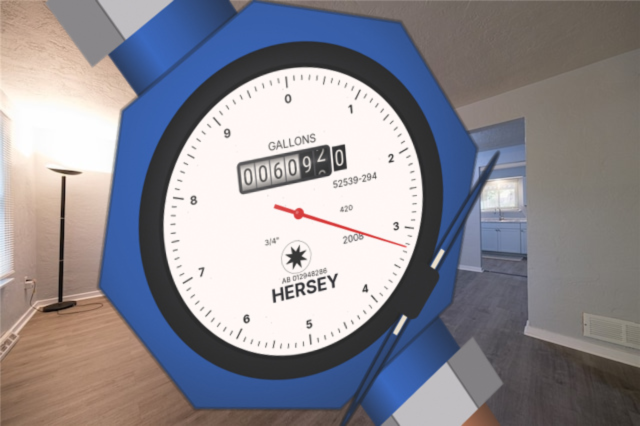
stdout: gal 60923.2
